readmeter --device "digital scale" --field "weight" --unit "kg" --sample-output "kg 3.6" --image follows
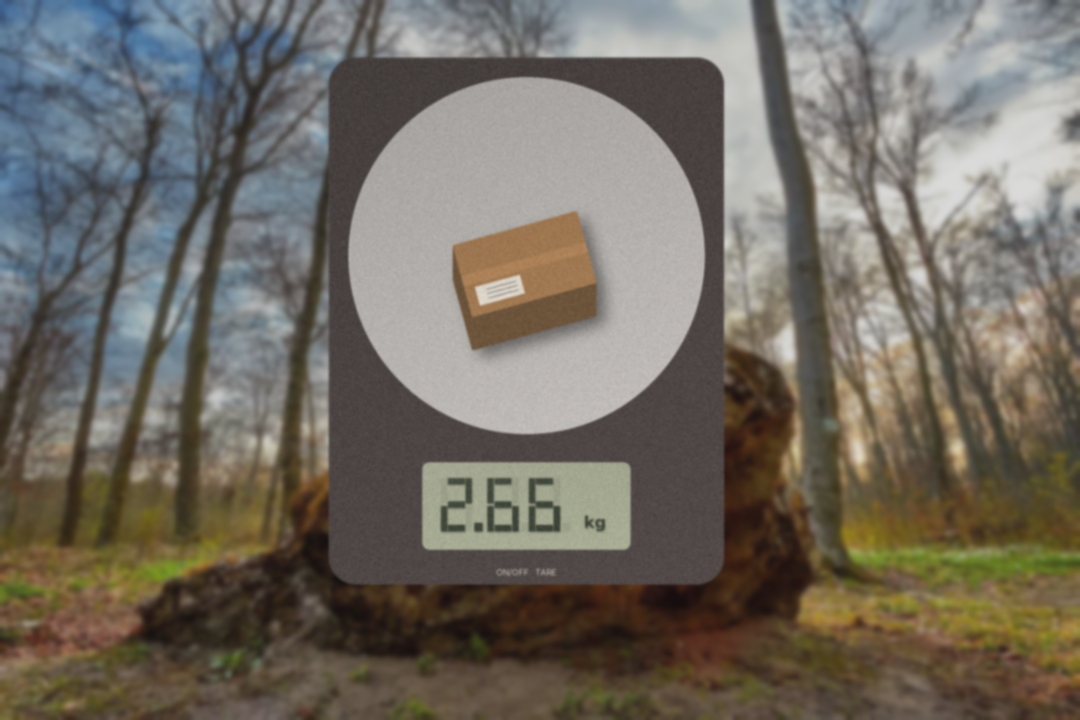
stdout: kg 2.66
